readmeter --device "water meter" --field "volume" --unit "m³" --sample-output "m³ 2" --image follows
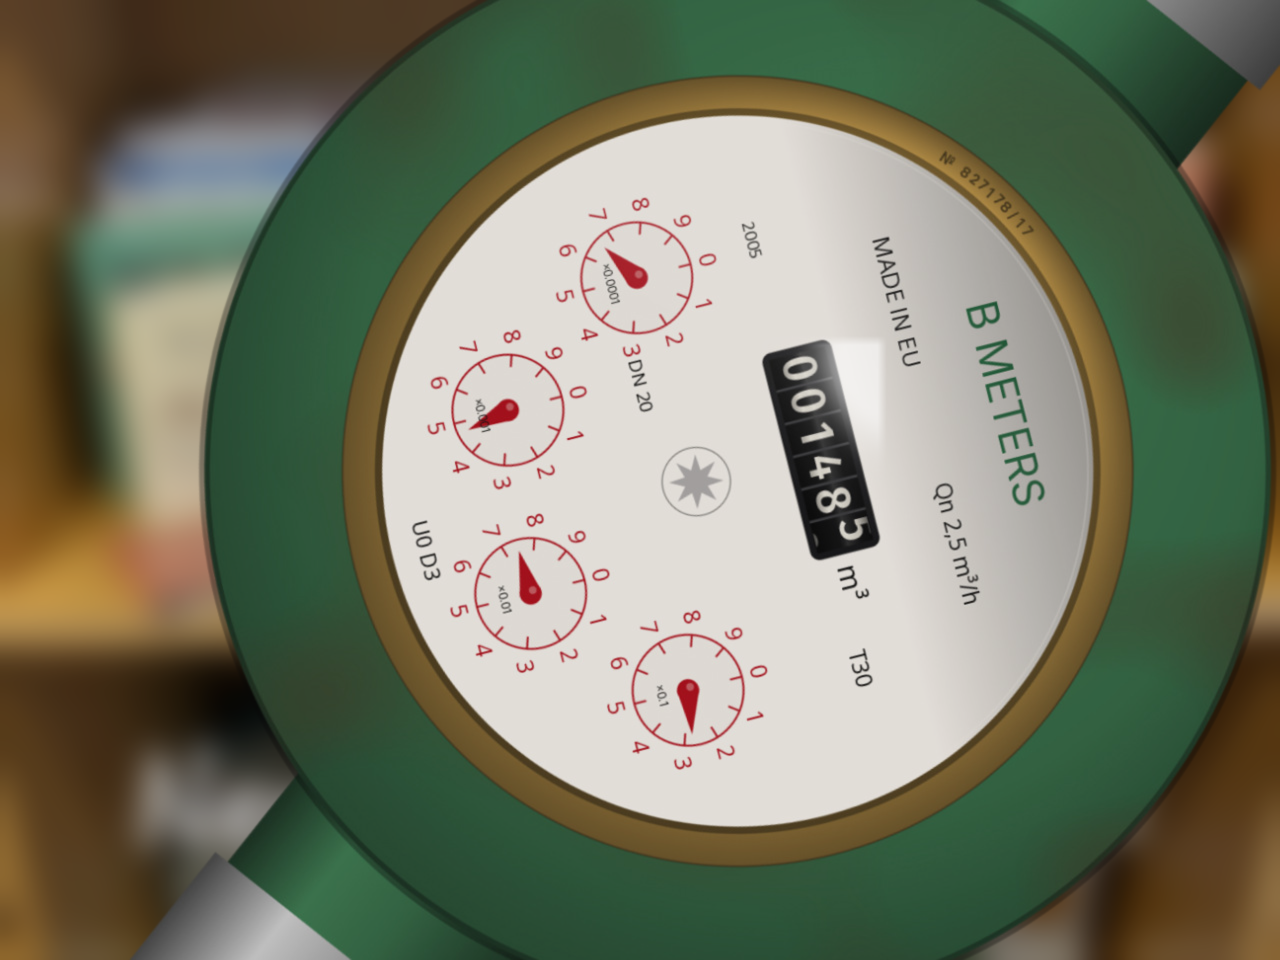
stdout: m³ 1485.2746
